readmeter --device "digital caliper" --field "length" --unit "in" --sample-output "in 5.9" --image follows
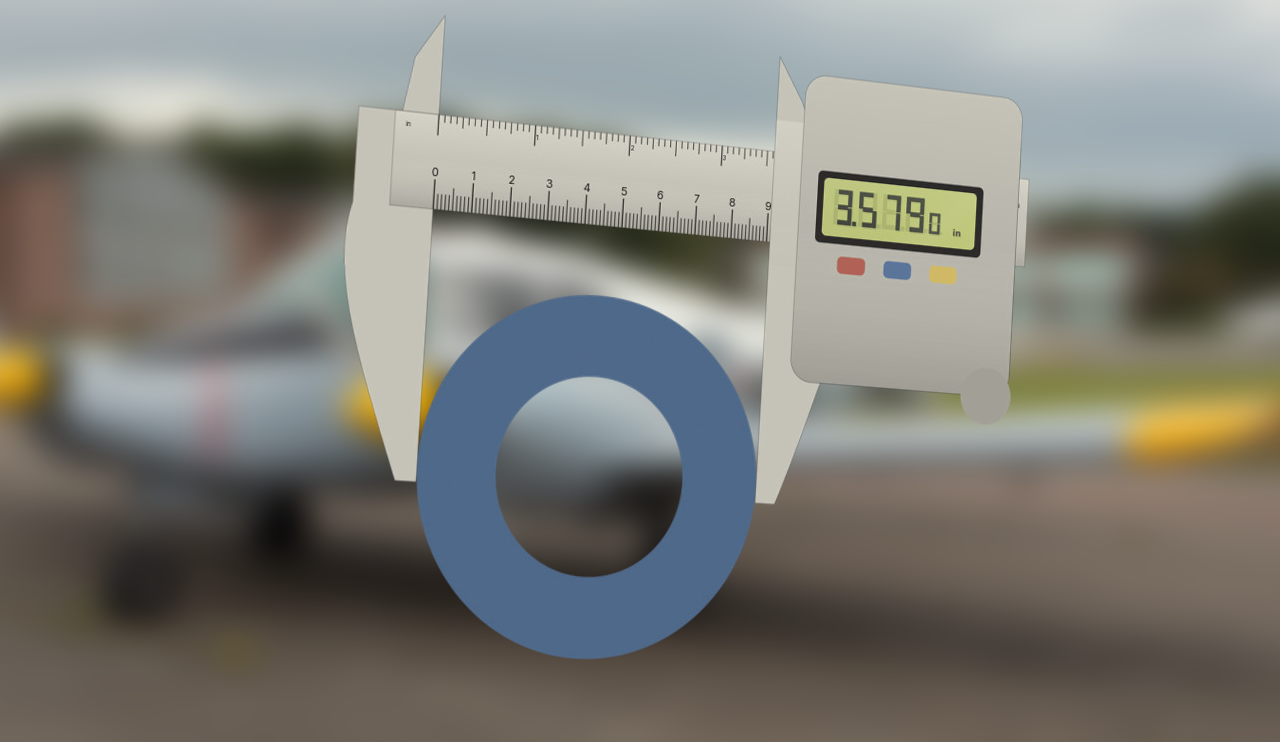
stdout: in 3.5790
